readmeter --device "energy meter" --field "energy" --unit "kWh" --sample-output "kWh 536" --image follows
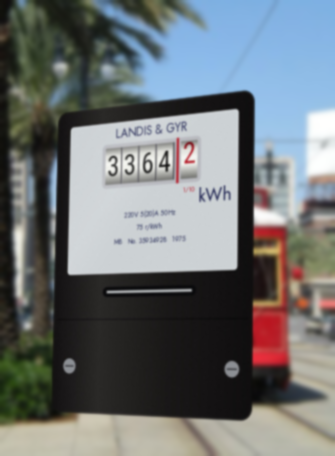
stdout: kWh 3364.2
